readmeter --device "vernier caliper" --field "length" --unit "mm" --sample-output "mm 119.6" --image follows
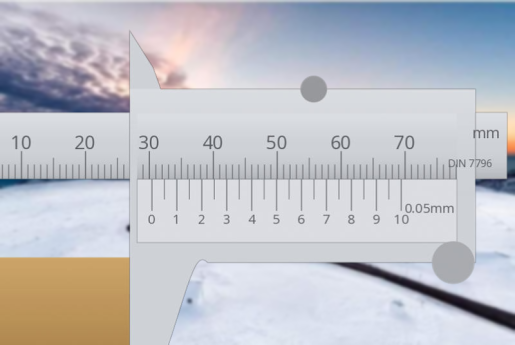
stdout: mm 30.4
